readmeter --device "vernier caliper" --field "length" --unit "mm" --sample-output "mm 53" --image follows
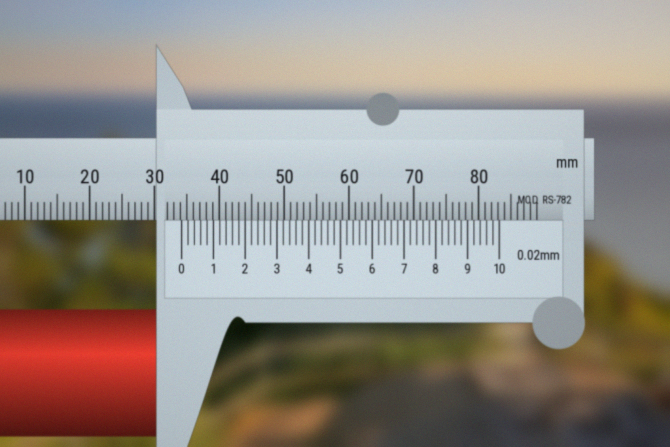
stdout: mm 34.2
